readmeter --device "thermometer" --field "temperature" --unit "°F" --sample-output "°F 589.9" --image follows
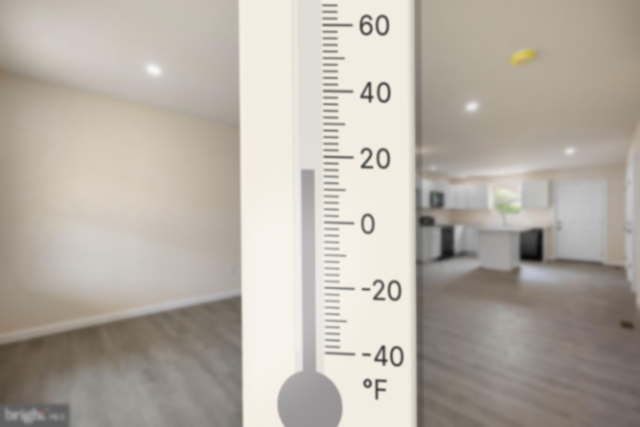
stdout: °F 16
